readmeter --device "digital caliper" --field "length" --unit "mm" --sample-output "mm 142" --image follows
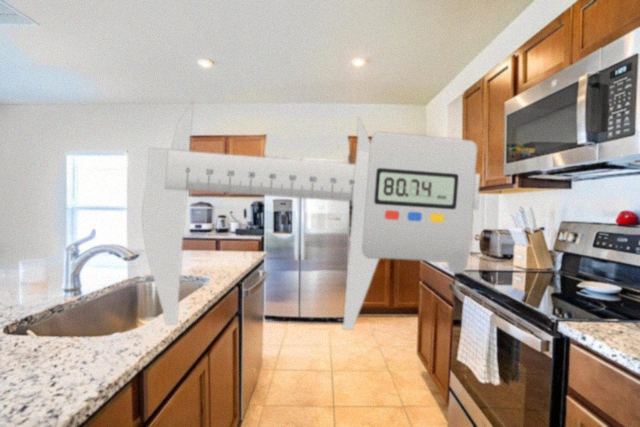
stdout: mm 80.74
